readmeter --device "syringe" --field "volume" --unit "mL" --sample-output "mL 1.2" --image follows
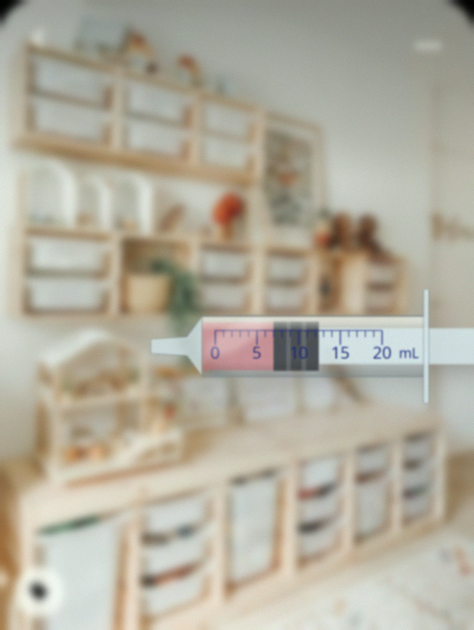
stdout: mL 7
